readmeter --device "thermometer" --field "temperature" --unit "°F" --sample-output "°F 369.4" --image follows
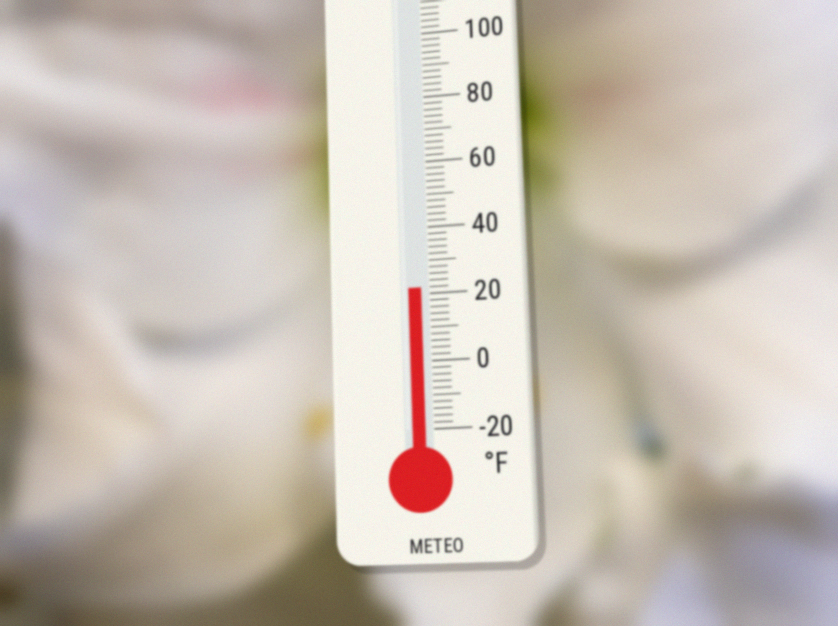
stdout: °F 22
